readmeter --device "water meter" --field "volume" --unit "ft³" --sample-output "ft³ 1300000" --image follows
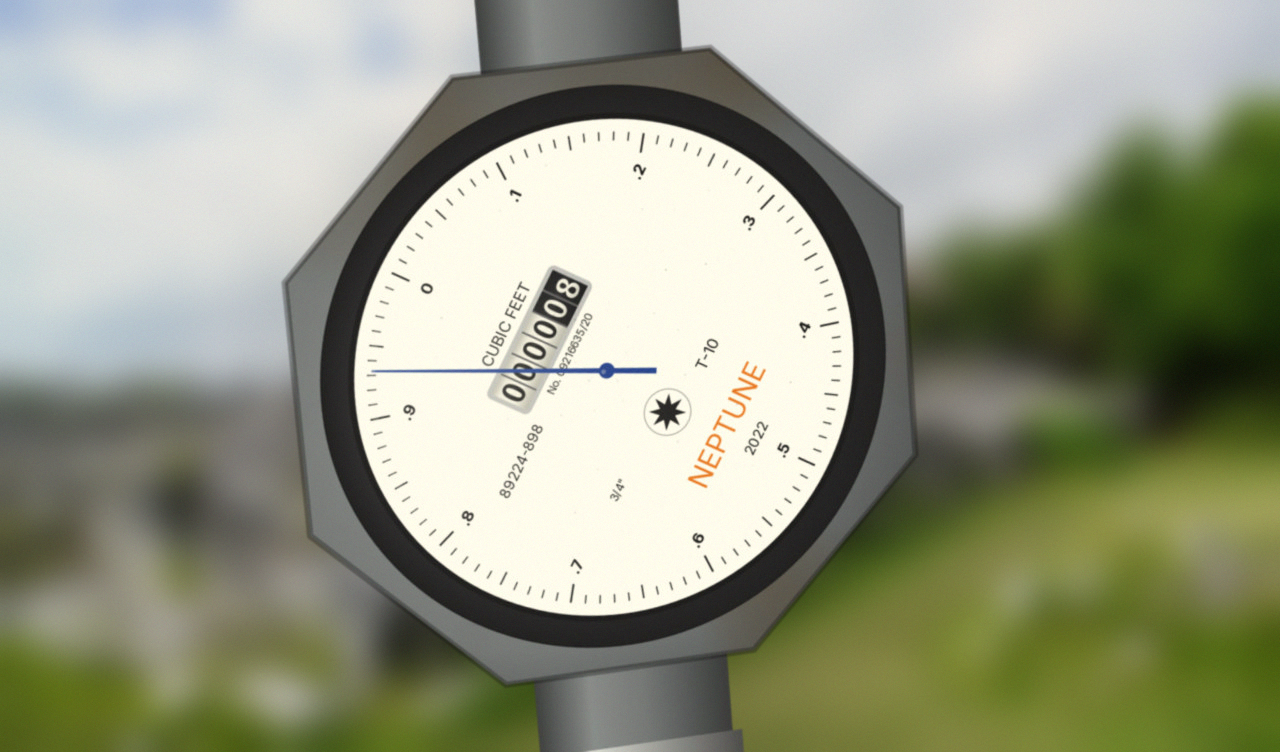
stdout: ft³ 7.93
